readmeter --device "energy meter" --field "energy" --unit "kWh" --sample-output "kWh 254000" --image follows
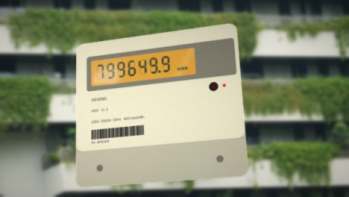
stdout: kWh 799649.9
